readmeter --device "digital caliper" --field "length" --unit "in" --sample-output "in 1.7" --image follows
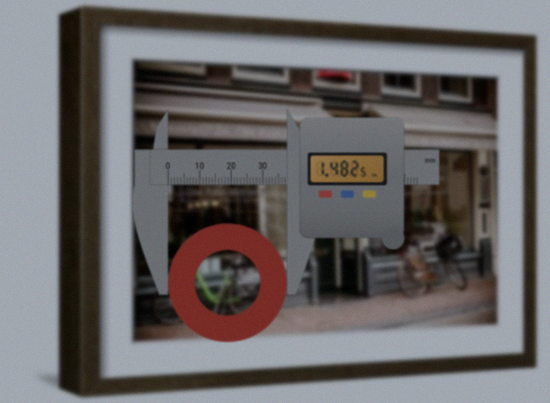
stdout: in 1.4825
